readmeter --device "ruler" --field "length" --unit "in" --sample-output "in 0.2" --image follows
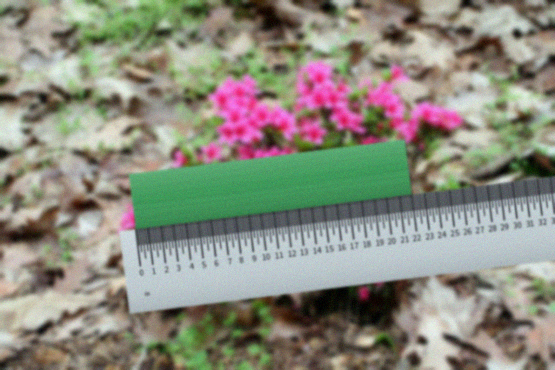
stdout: in 22
